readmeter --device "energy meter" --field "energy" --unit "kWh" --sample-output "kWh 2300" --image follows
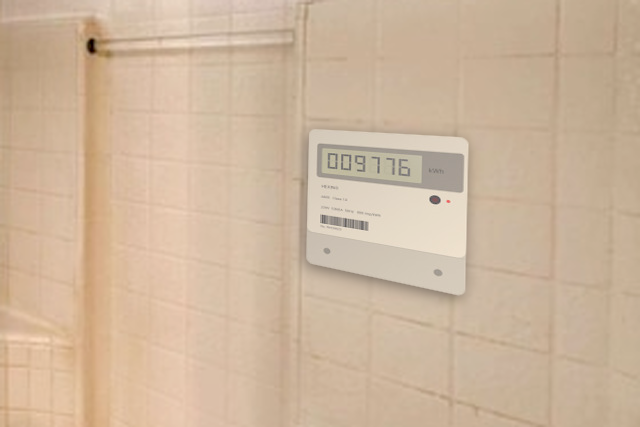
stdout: kWh 9776
